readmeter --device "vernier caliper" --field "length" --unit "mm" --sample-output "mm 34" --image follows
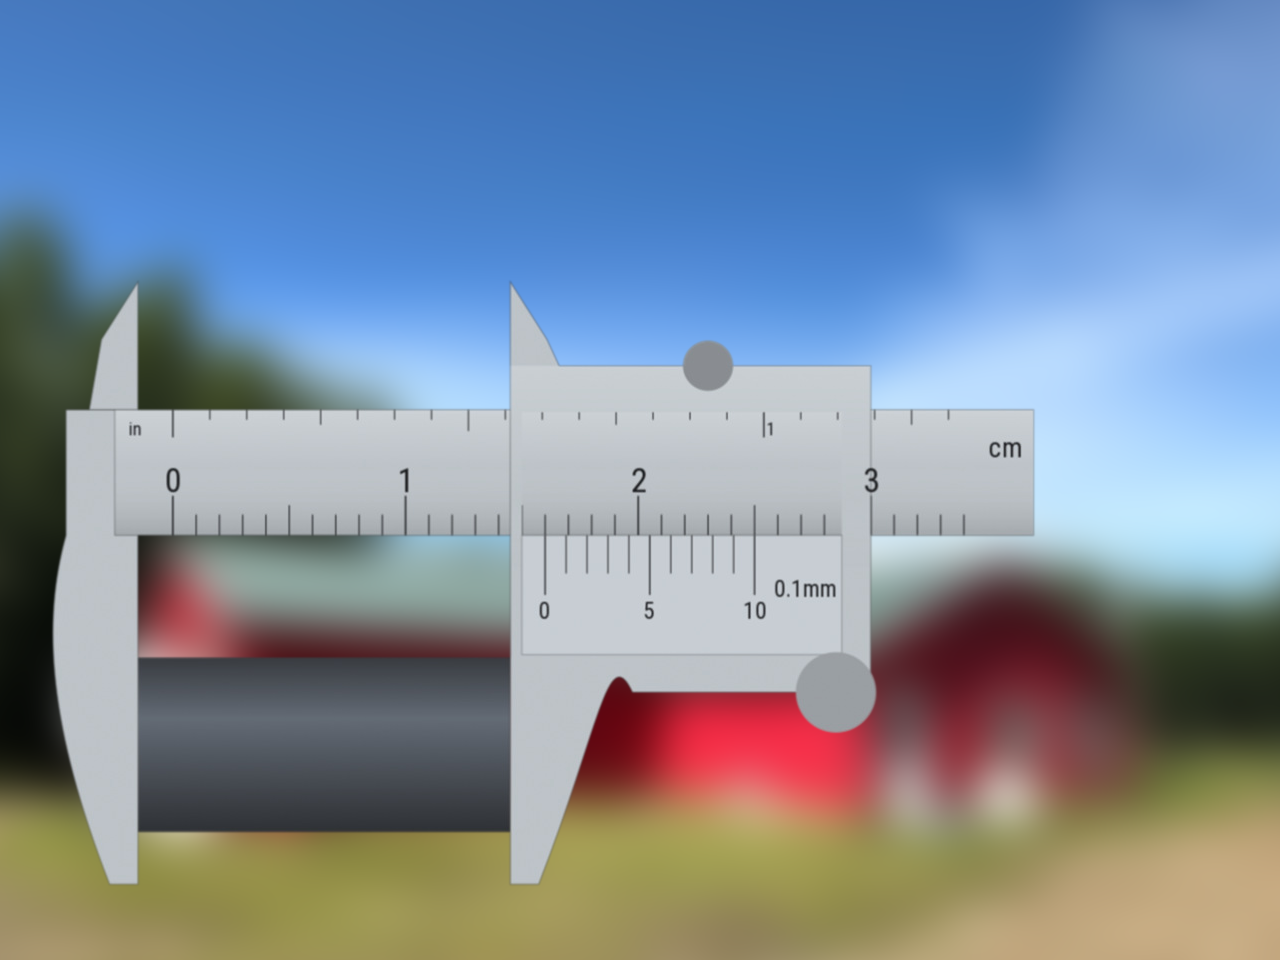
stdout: mm 16.0
